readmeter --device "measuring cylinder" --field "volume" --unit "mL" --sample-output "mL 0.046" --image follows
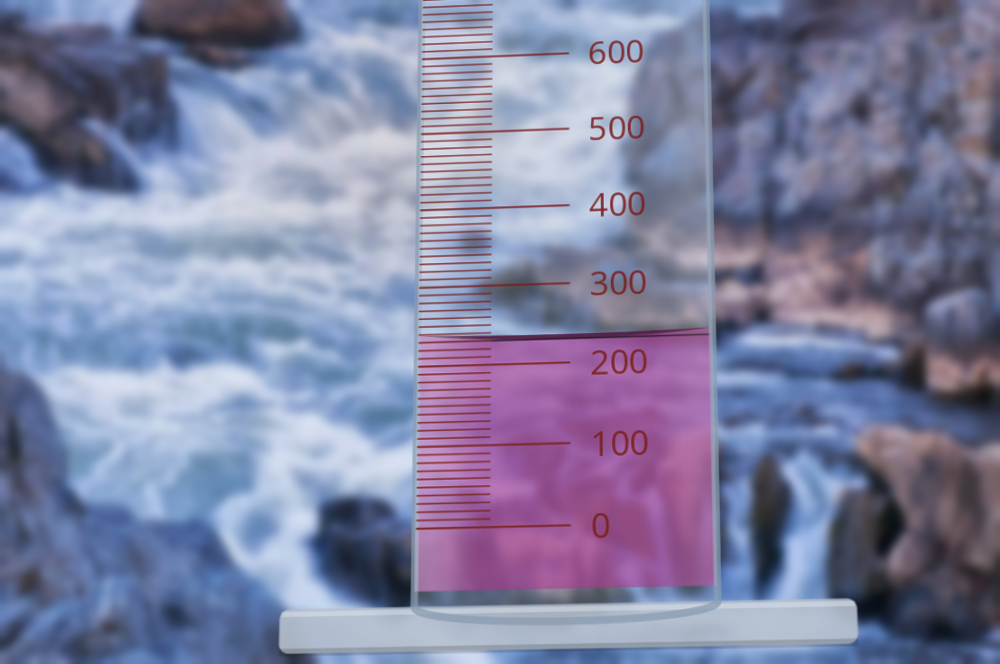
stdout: mL 230
